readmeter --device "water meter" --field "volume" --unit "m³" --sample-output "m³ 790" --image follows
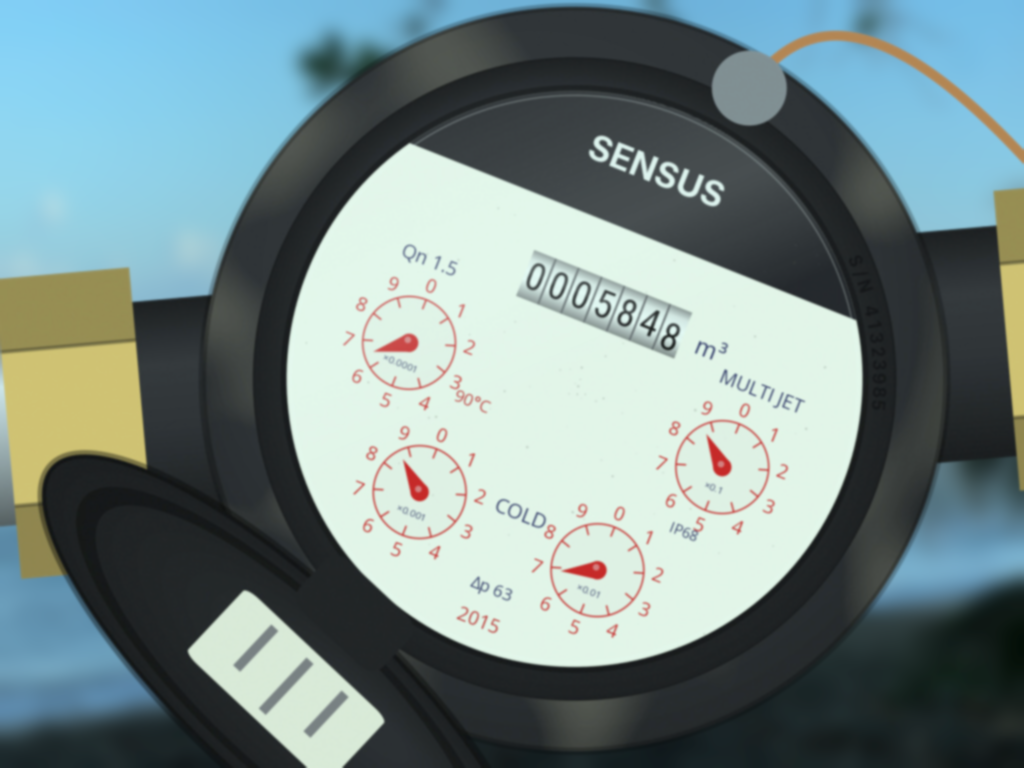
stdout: m³ 5847.8686
